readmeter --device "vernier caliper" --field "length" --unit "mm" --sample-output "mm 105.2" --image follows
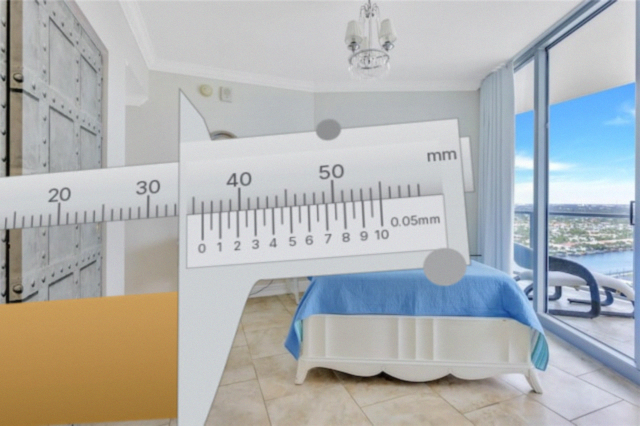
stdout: mm 36.0
